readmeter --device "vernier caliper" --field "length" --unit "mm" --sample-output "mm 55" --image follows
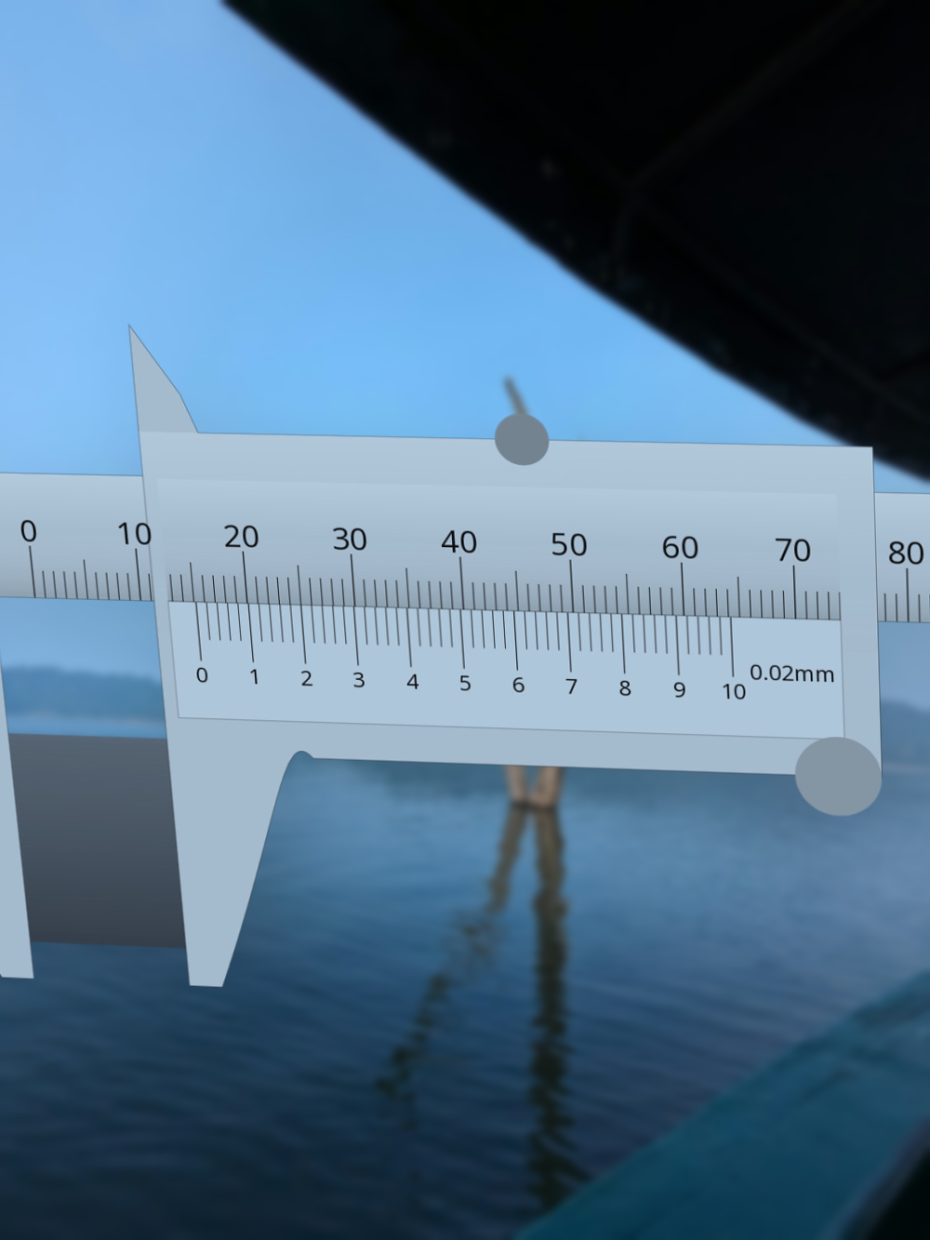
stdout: mm 15.2
